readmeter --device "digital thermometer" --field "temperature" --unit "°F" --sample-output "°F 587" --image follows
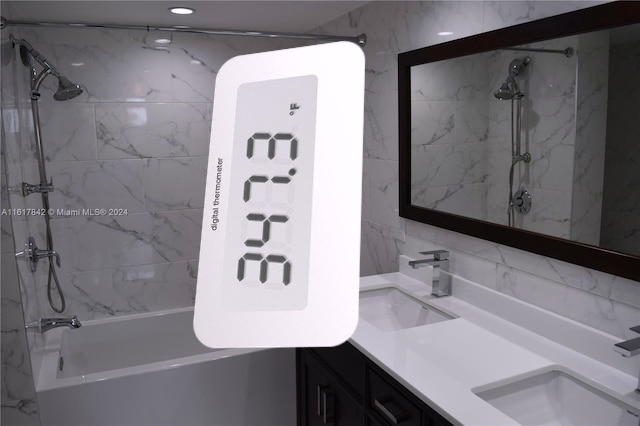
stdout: °F 347.3
